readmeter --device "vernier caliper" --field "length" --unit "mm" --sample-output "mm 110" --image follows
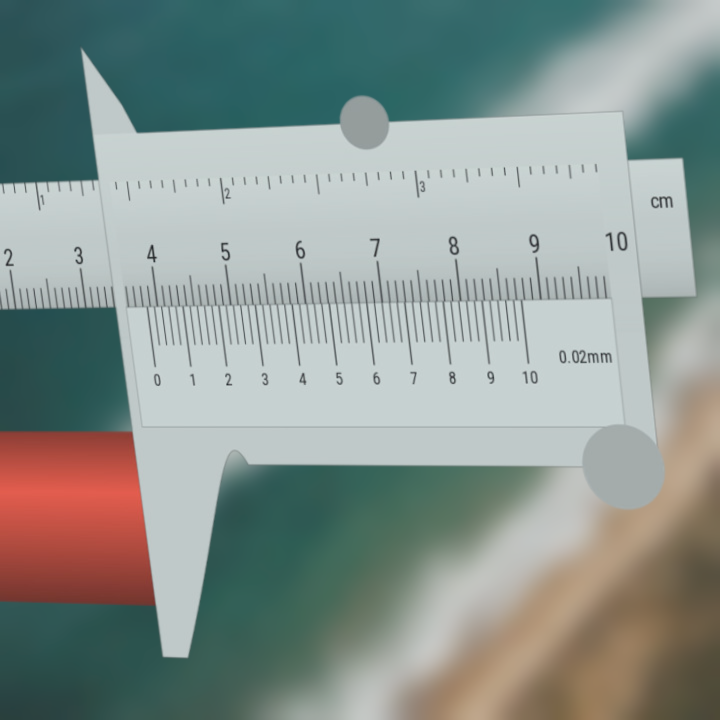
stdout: mm 38.6
